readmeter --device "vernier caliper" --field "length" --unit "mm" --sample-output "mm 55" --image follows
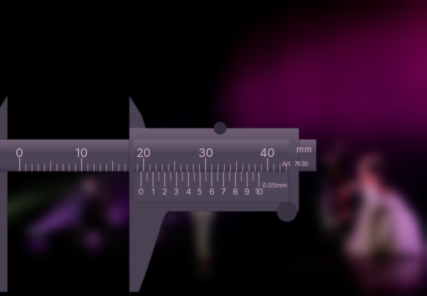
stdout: mm 19.6
